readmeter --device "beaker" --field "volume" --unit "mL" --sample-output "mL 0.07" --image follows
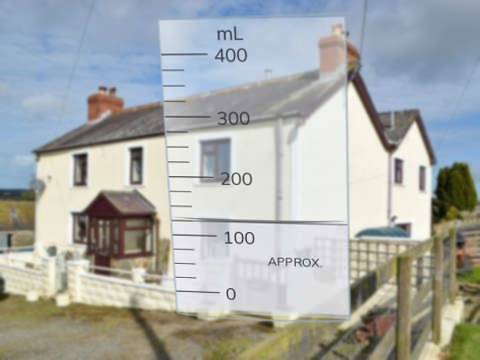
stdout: mL 125
